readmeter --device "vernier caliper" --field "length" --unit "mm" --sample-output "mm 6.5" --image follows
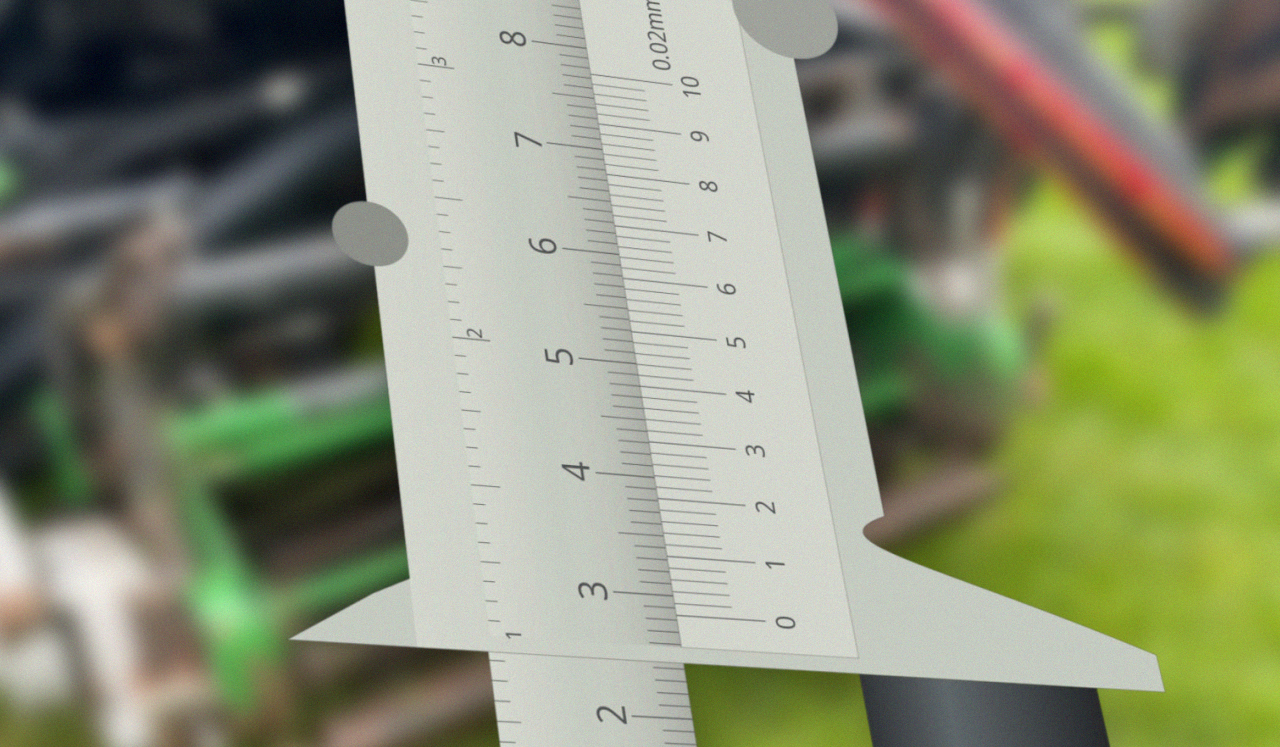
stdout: mm 28.4
